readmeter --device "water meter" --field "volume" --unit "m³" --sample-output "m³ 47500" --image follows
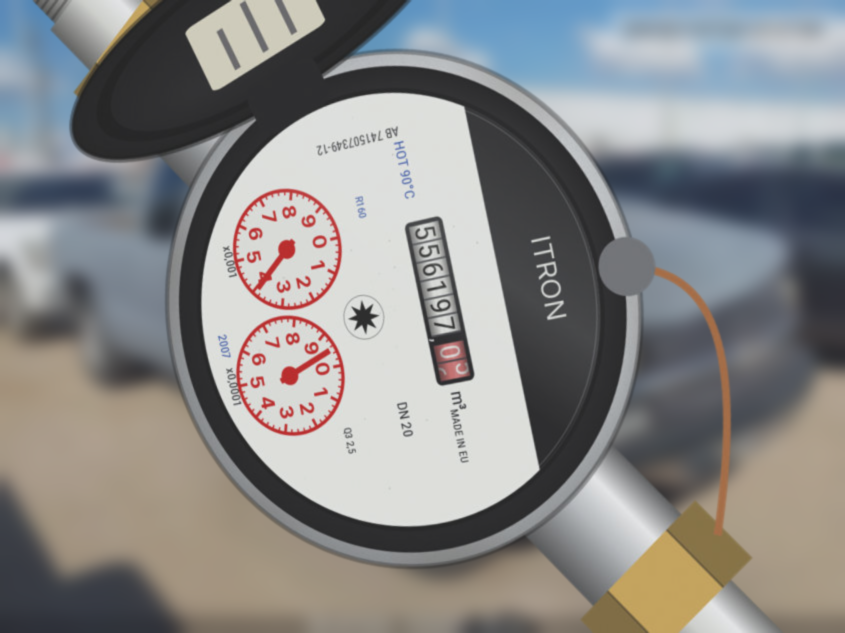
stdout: m³ 556197.0539
